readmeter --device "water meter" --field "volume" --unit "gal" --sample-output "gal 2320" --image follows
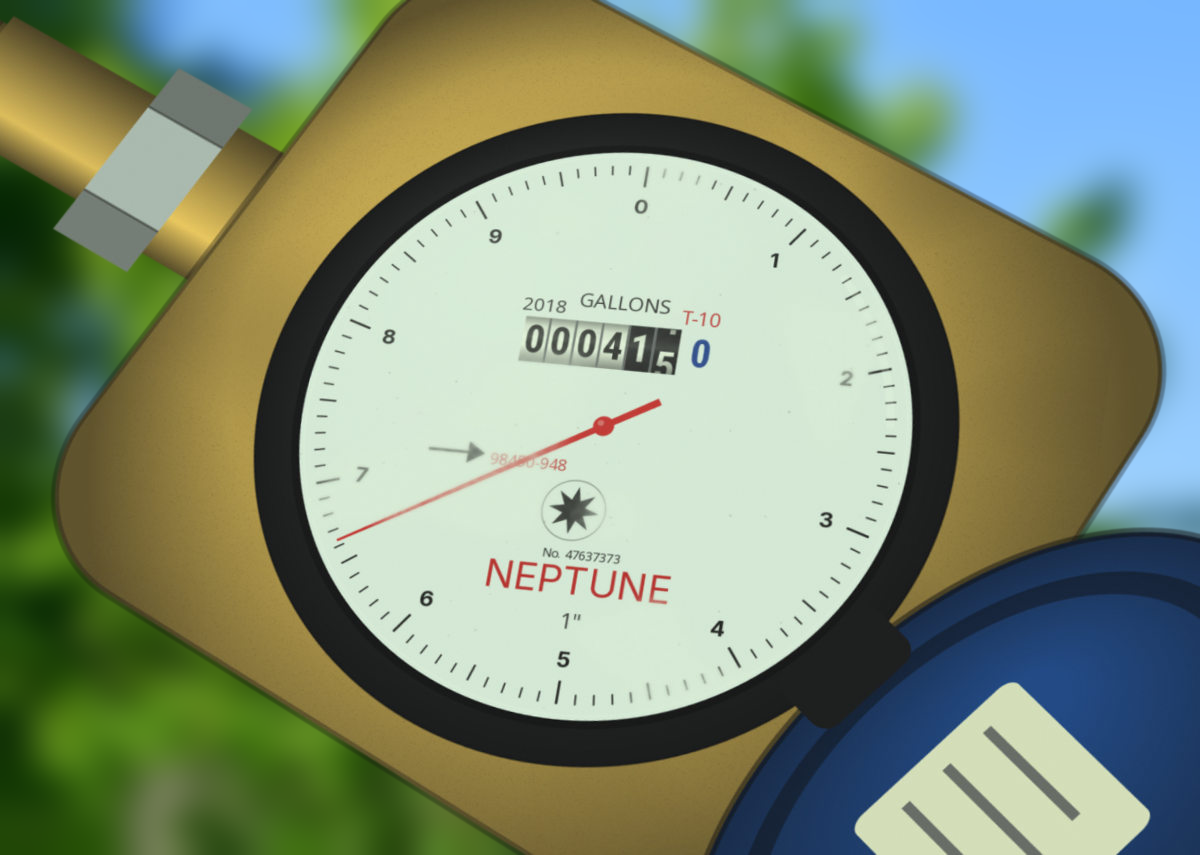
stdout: gal 4146.6
